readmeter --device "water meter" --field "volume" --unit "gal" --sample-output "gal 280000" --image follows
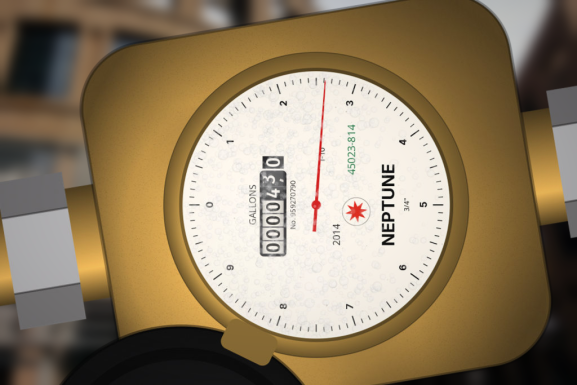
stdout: gal 432.6
